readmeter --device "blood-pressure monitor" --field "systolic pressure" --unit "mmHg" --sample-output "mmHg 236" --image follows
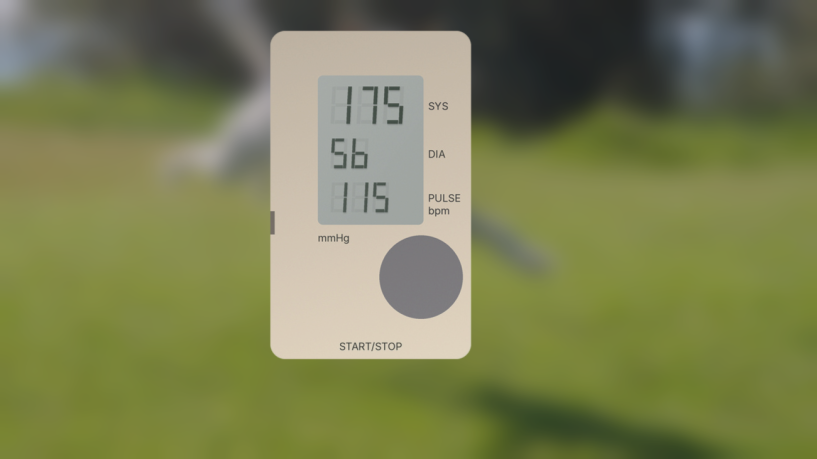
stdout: mmHg 175
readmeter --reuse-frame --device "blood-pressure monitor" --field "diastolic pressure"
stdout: mmHg 56
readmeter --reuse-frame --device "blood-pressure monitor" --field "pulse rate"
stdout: bpm 115
